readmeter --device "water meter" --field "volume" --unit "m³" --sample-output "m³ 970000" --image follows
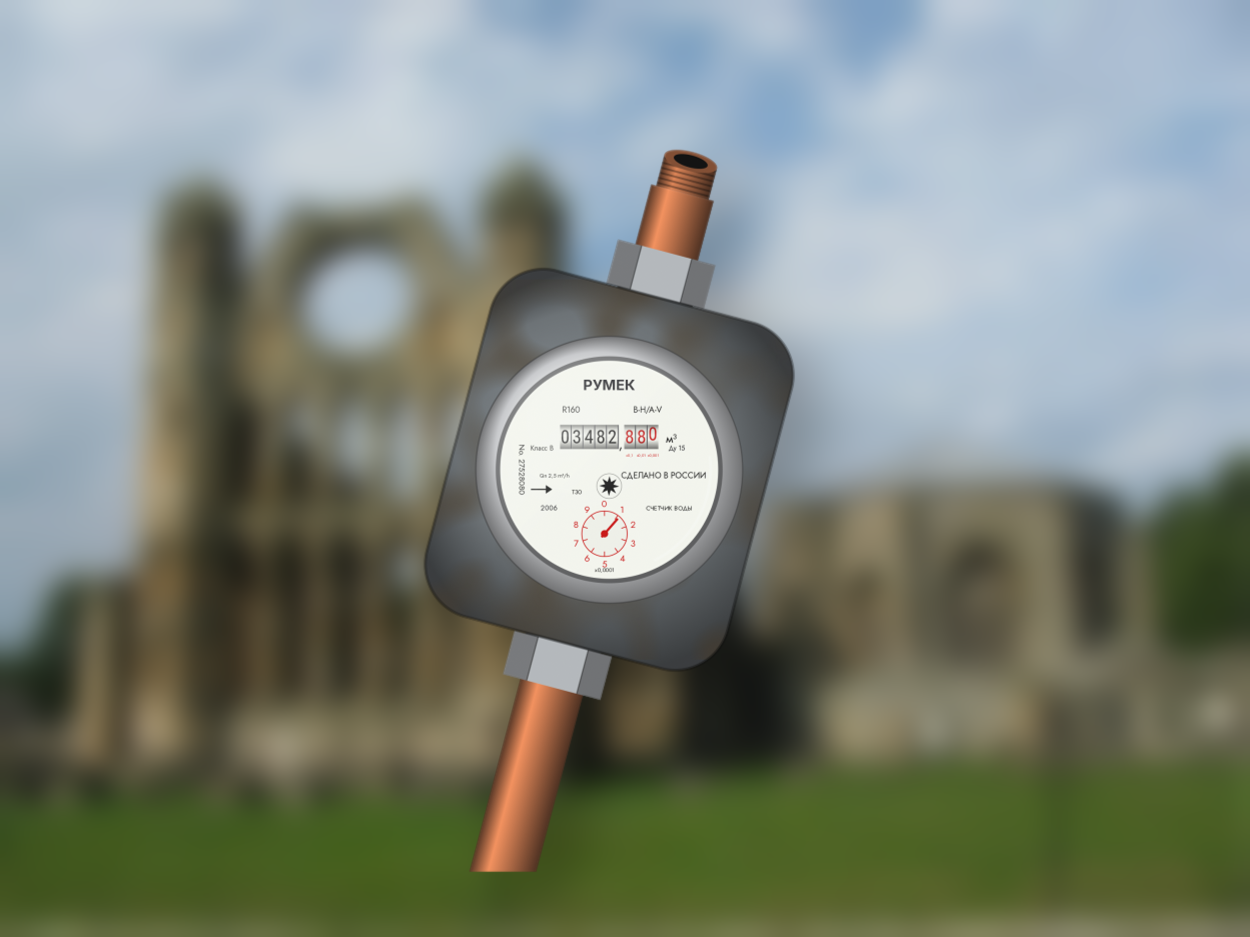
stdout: m³ 3482.8801
